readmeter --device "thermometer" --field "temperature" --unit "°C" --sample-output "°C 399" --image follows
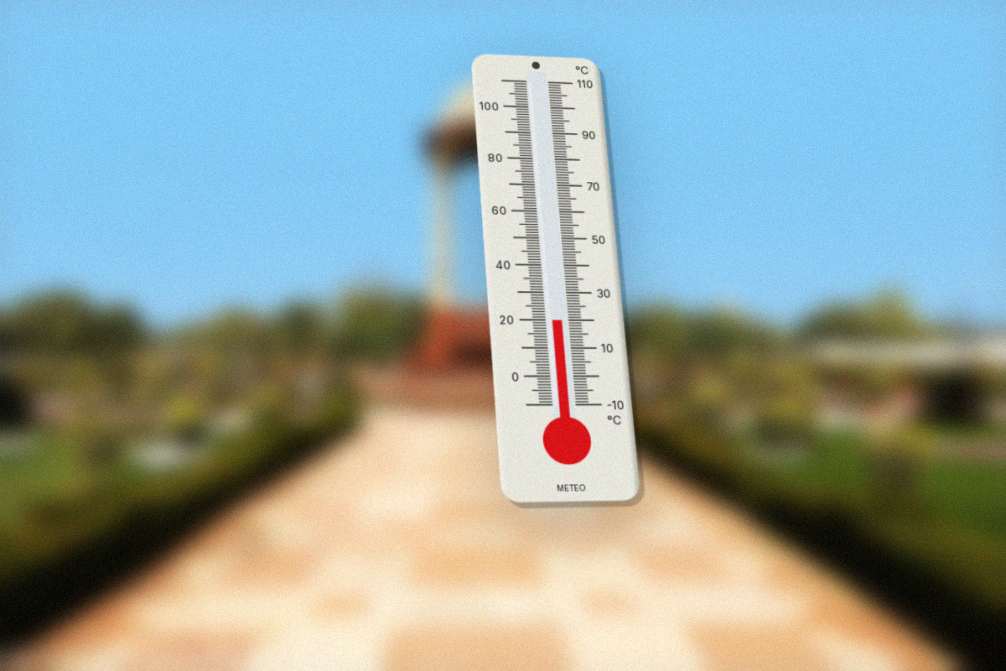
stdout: °C 20
